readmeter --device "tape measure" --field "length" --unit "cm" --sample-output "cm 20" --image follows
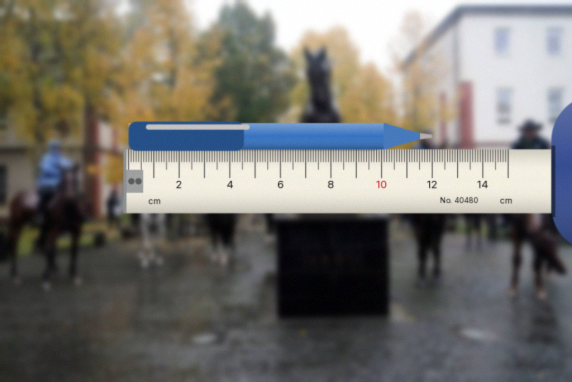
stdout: cm 12
